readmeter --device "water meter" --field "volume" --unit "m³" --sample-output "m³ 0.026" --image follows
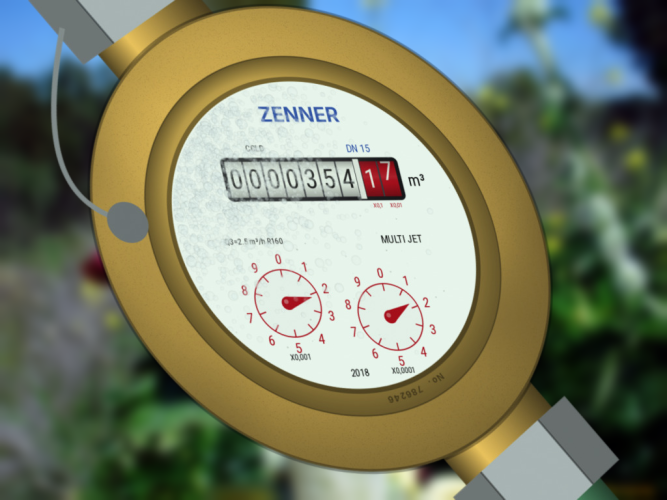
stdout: m³ 354.1721
